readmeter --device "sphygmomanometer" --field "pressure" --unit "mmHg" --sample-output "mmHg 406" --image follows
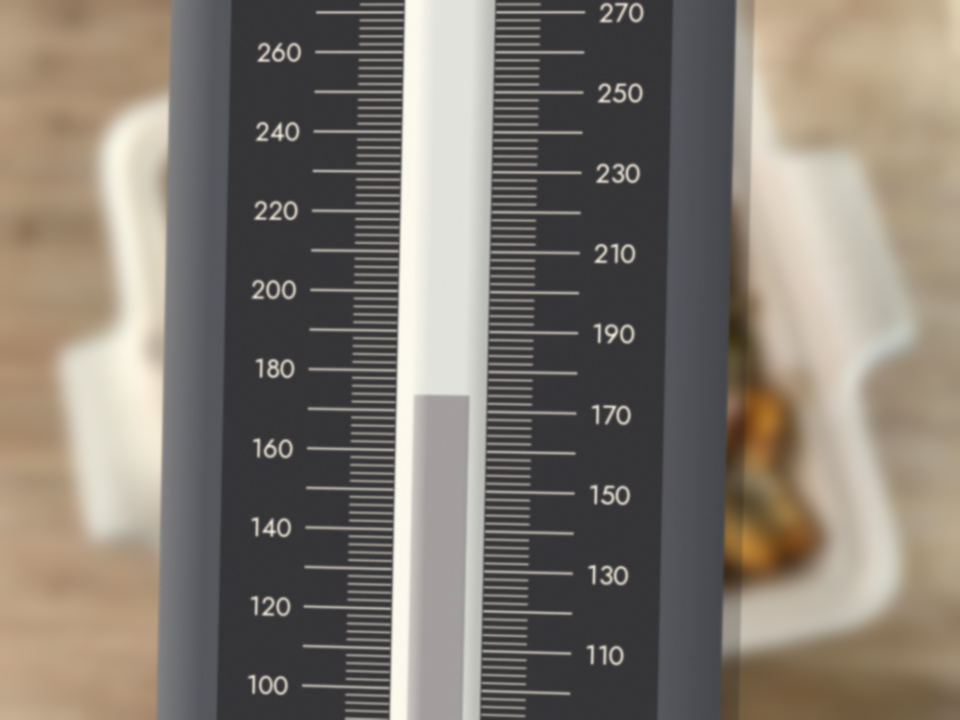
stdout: mmHg 174
